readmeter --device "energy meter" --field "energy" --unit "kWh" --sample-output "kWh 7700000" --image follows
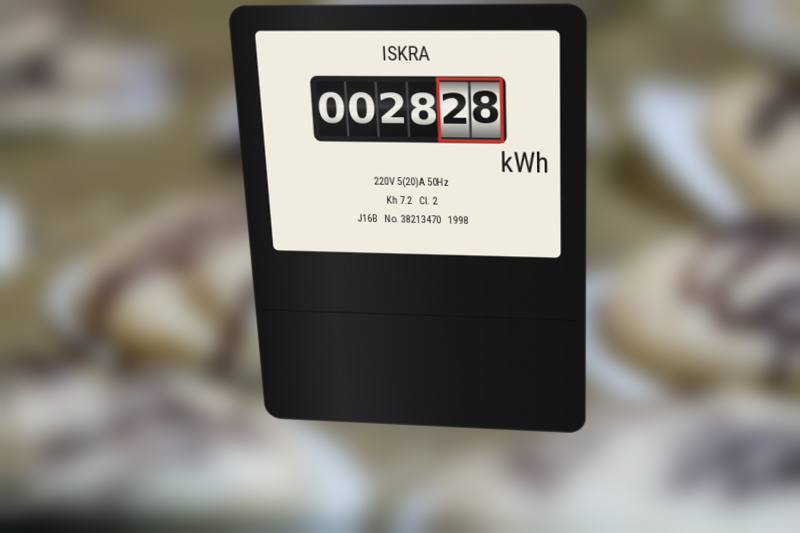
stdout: kWh 28.28
